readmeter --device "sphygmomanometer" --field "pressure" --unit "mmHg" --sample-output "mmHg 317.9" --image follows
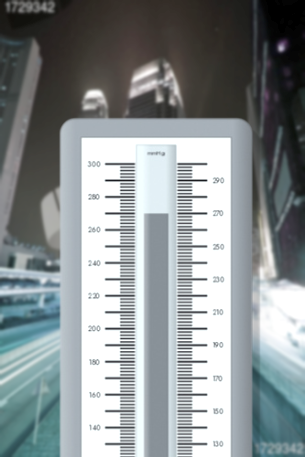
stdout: mmHg 270
